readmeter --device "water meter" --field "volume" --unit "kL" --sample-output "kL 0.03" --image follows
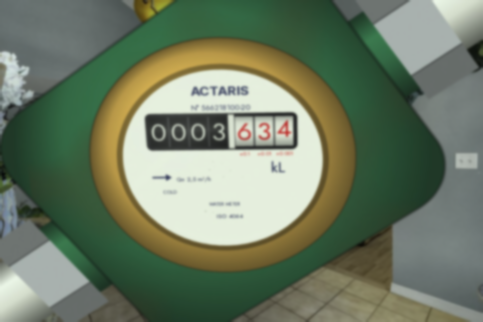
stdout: kL 3.634
